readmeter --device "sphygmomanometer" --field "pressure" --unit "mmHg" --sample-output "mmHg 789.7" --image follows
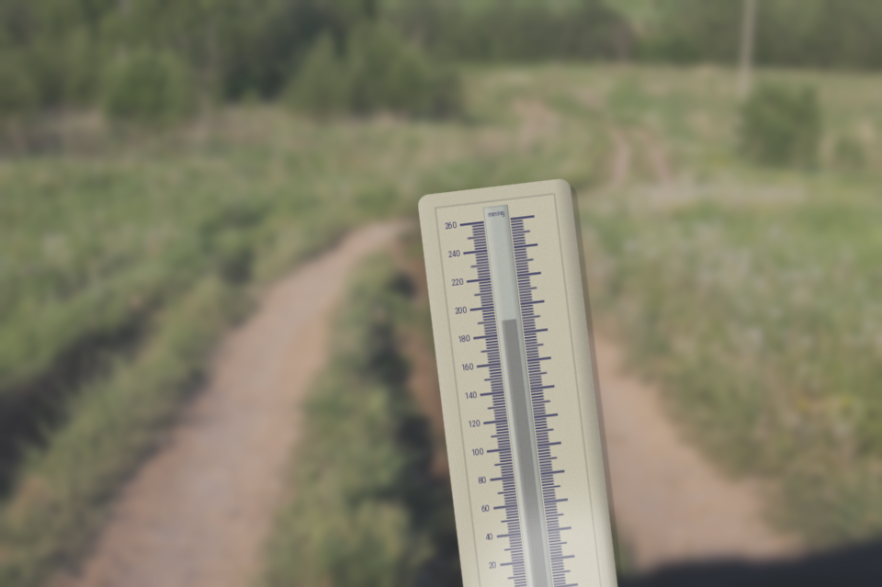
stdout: mmHg 190
